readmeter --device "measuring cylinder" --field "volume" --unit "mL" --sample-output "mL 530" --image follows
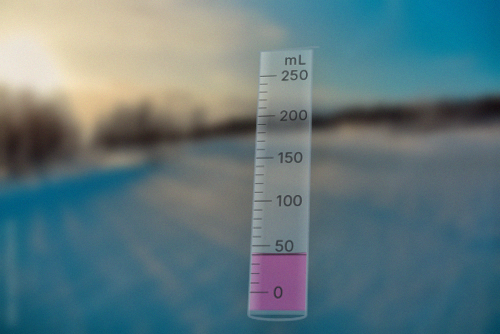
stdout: mL 40
